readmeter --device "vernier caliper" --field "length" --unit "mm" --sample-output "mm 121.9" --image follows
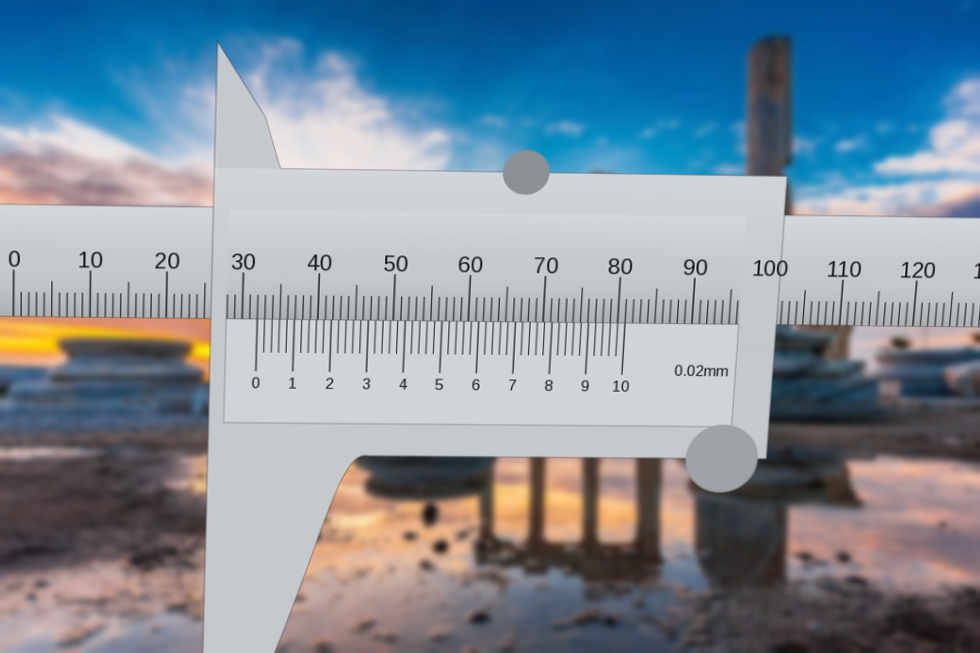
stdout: mm 32.0
